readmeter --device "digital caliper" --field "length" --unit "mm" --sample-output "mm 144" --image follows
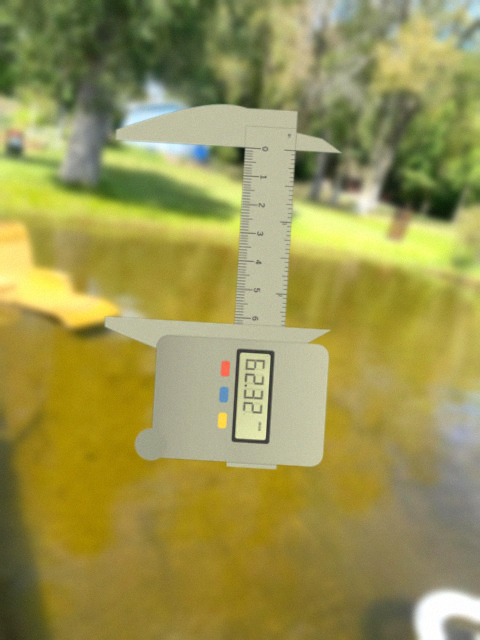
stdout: mm 62.32
